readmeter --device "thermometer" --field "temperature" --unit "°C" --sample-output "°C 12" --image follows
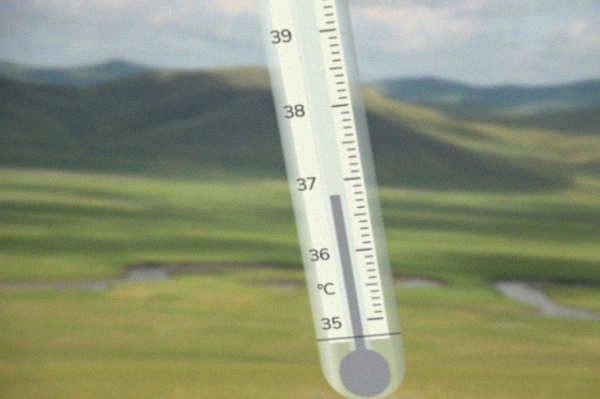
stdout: °C 36.8
